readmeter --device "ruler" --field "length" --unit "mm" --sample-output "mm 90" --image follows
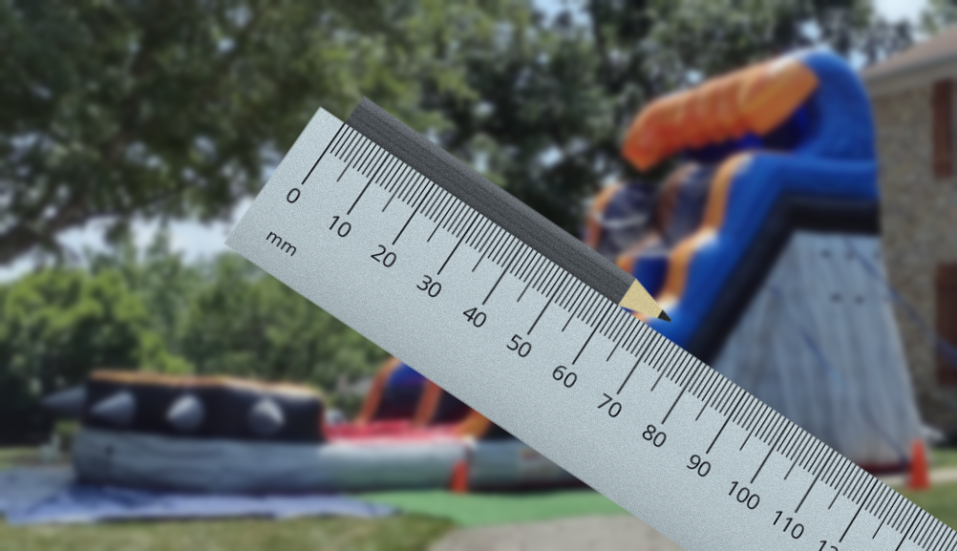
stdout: mm 71
